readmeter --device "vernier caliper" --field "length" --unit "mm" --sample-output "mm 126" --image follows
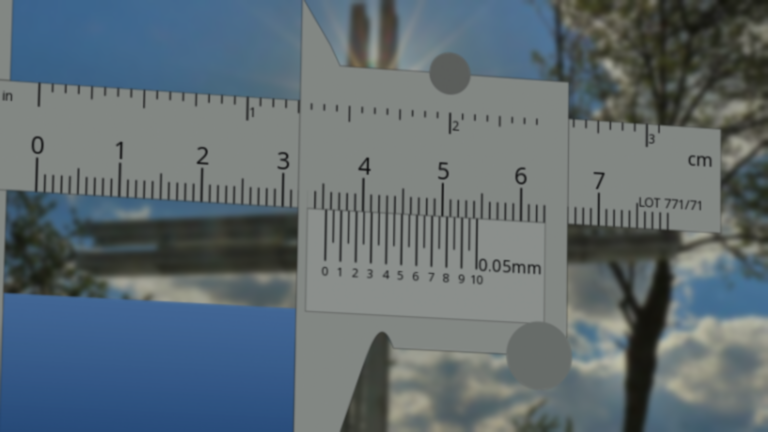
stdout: mm 35.4
